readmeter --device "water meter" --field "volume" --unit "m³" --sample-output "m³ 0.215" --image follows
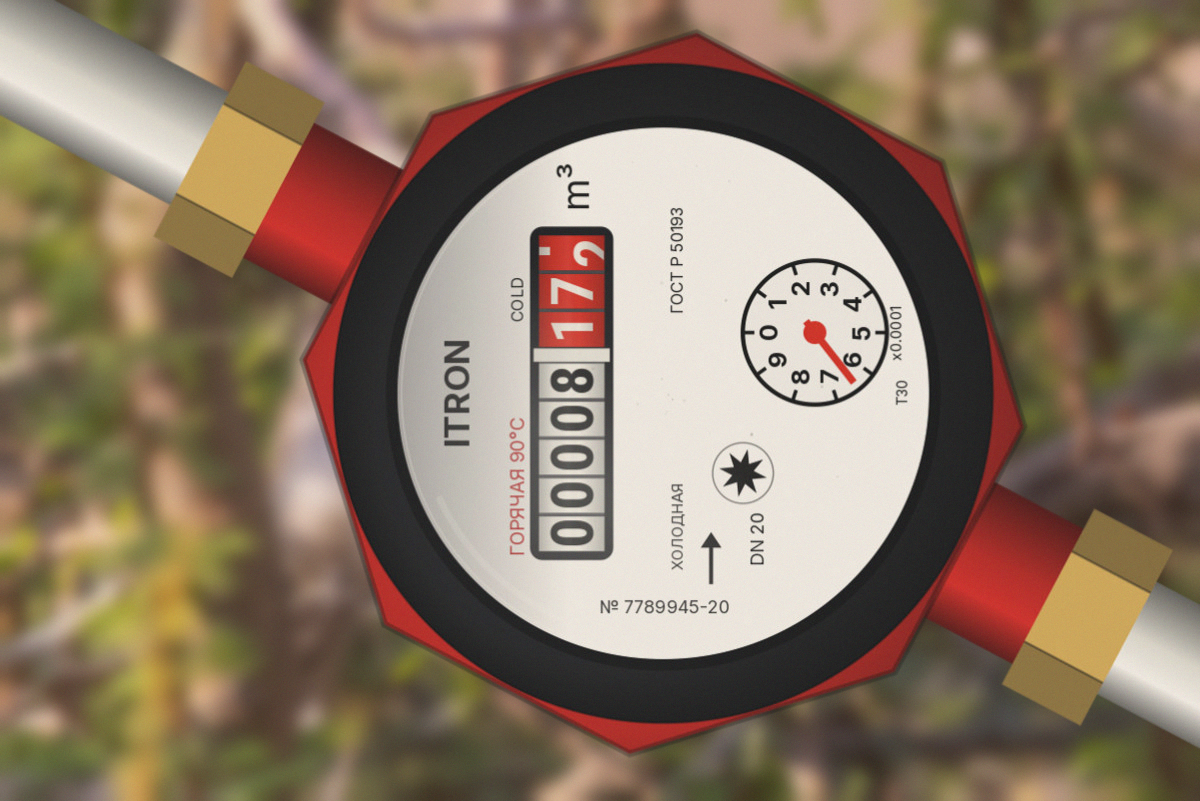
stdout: m³ 8.1716
